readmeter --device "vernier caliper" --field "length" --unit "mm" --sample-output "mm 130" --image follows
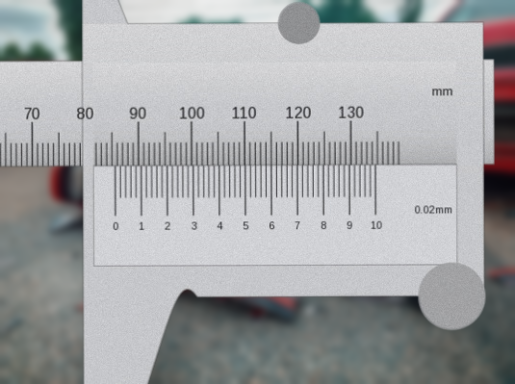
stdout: mm 85.6
